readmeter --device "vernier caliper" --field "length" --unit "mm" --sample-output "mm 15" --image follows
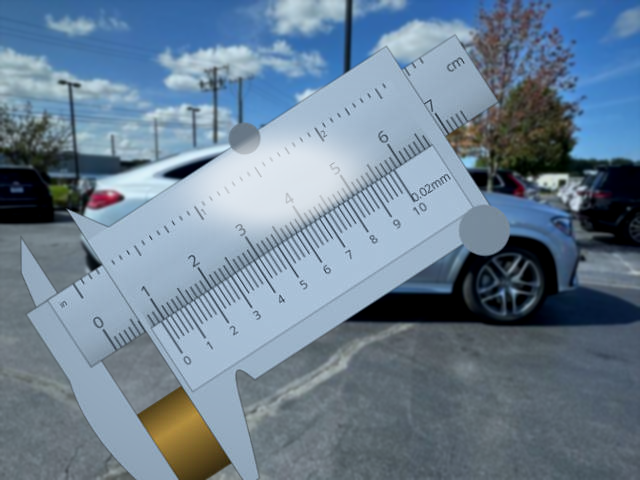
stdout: mm 9.4
